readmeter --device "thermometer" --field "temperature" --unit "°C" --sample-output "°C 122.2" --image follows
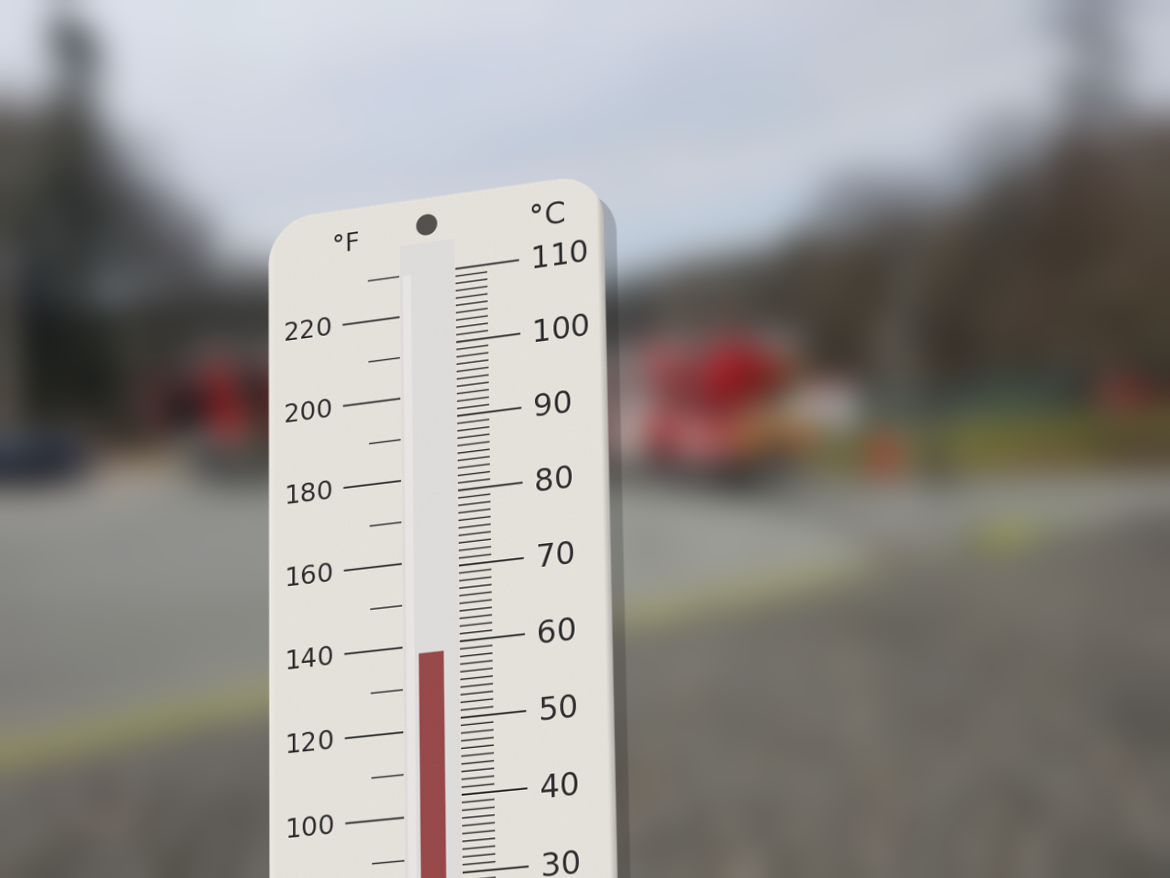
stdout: °C 59
